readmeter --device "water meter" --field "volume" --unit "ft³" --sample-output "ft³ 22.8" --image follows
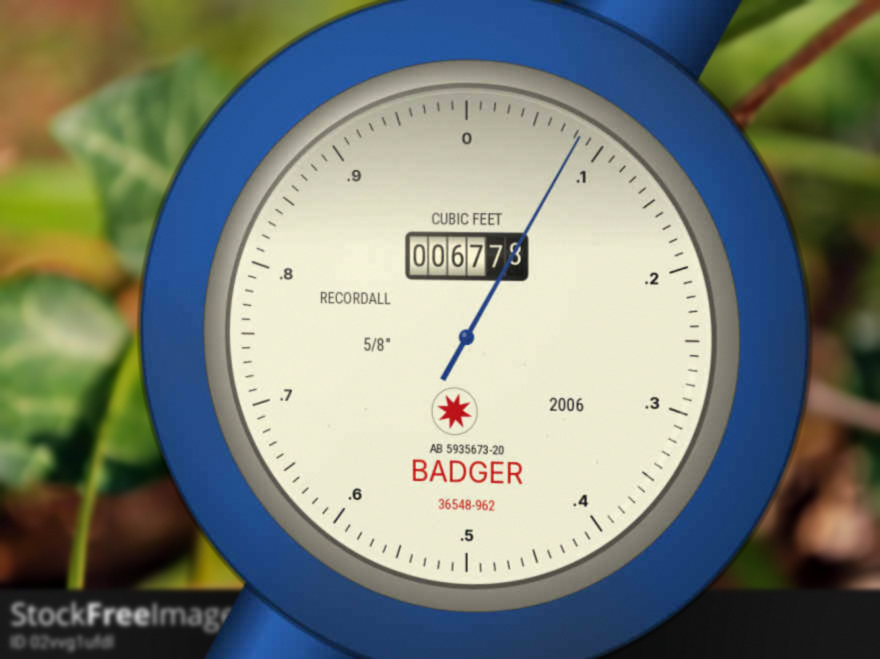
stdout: ft³ 6778.08
